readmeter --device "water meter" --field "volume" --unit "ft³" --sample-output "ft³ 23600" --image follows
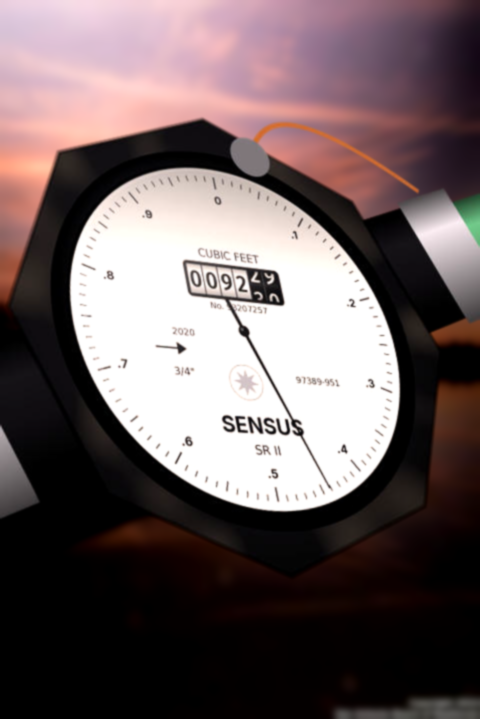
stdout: ft³ 9229.44
